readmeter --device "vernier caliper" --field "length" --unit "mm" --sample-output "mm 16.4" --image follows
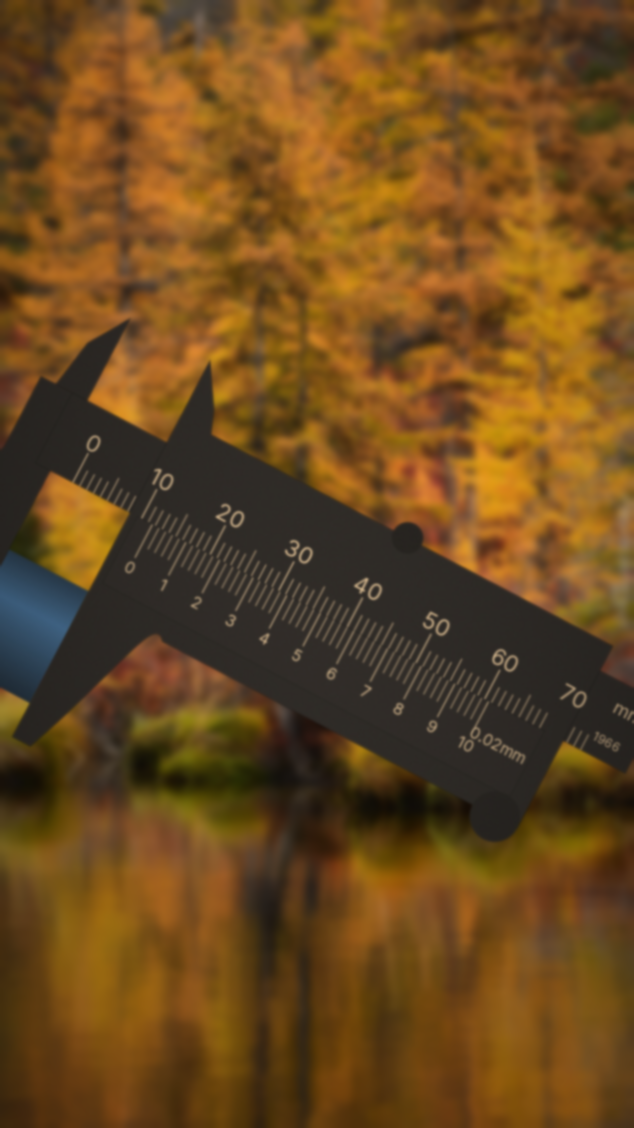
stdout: mm 11.6
